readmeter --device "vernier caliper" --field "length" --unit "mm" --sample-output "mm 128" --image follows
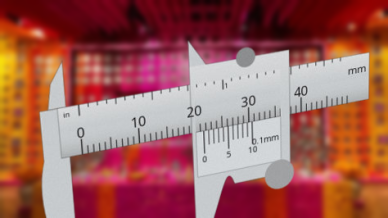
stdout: mm 21.6
